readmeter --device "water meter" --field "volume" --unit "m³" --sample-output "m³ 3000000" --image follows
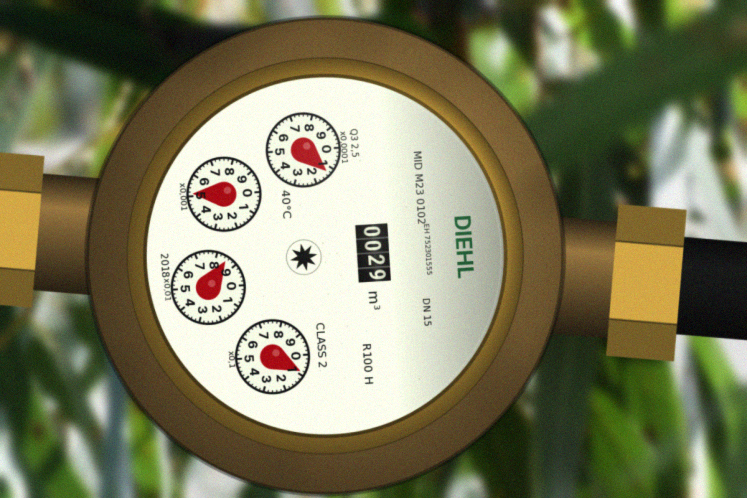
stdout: m³ 29.0851
